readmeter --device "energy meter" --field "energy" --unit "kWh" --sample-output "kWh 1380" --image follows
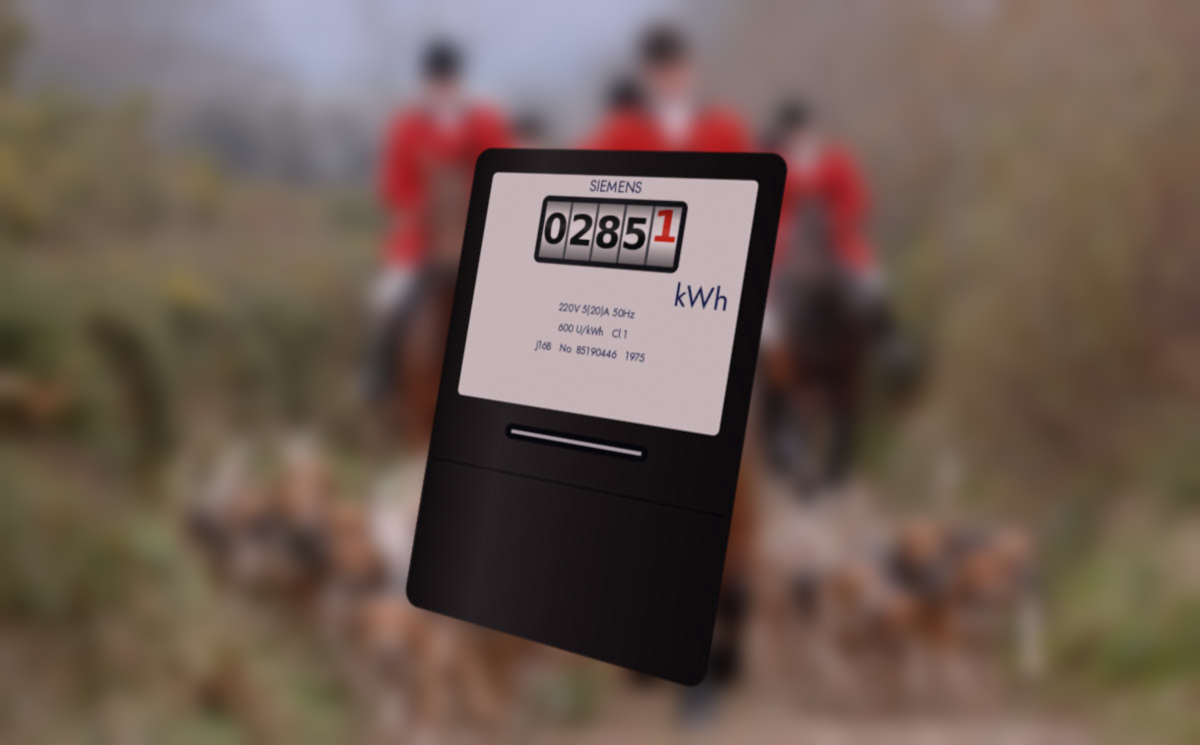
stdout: kWh 285.1
